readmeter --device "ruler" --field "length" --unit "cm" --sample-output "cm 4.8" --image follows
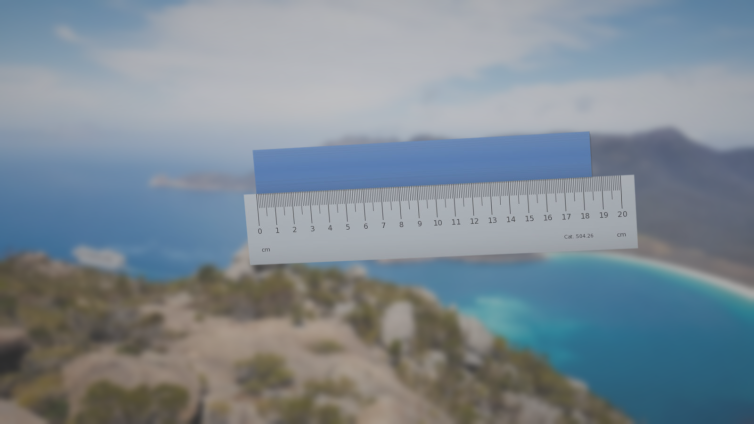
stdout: cm 18.5
